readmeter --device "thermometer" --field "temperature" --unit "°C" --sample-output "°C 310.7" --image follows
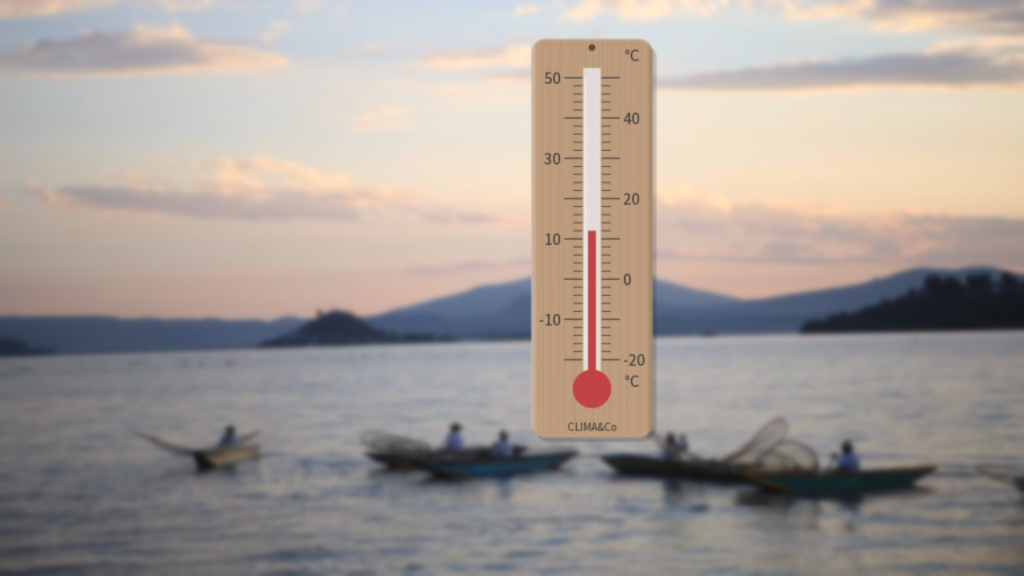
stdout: °C 12
